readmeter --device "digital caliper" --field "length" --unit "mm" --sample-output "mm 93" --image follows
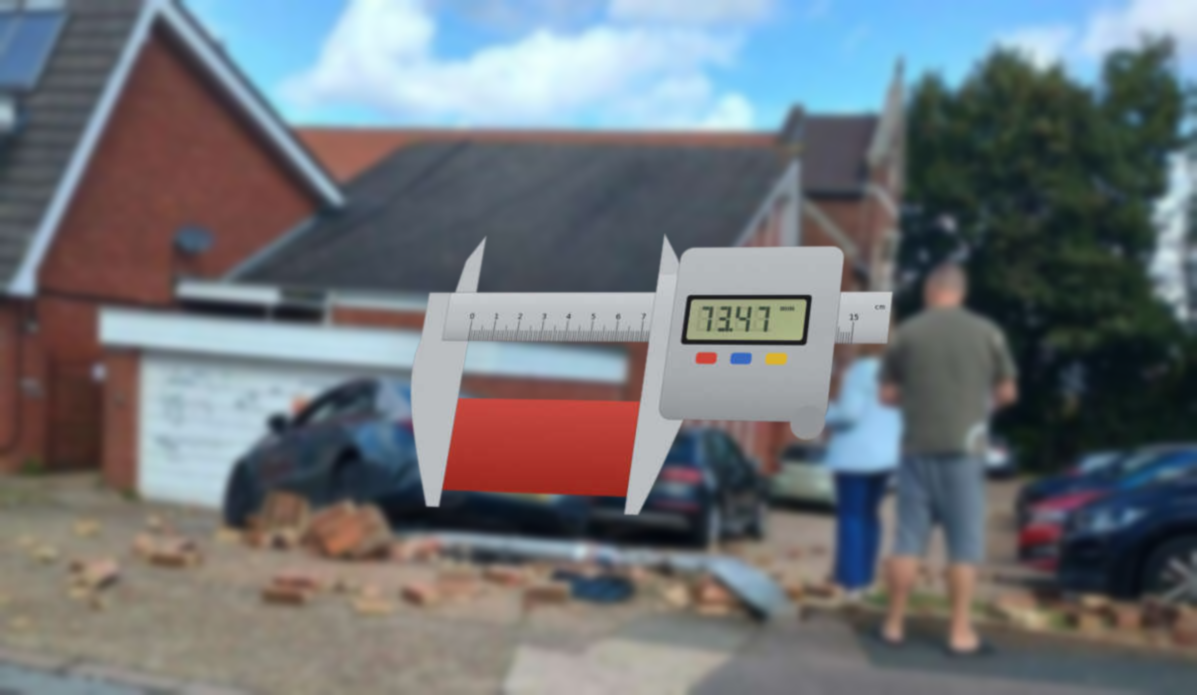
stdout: mm 73.47
